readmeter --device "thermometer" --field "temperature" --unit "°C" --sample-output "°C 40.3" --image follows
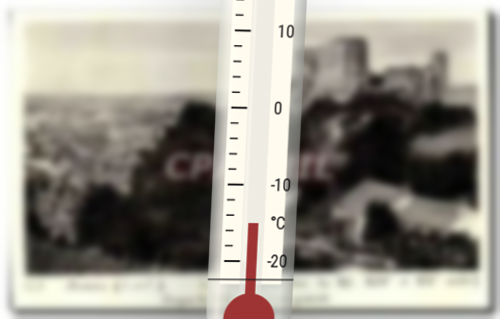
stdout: °C -15
